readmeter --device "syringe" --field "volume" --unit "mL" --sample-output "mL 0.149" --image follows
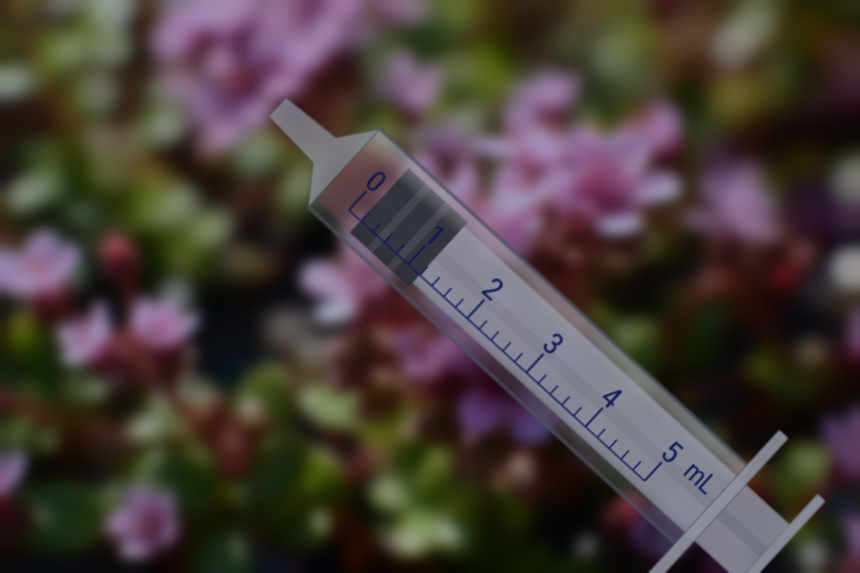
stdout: mL 0.2
